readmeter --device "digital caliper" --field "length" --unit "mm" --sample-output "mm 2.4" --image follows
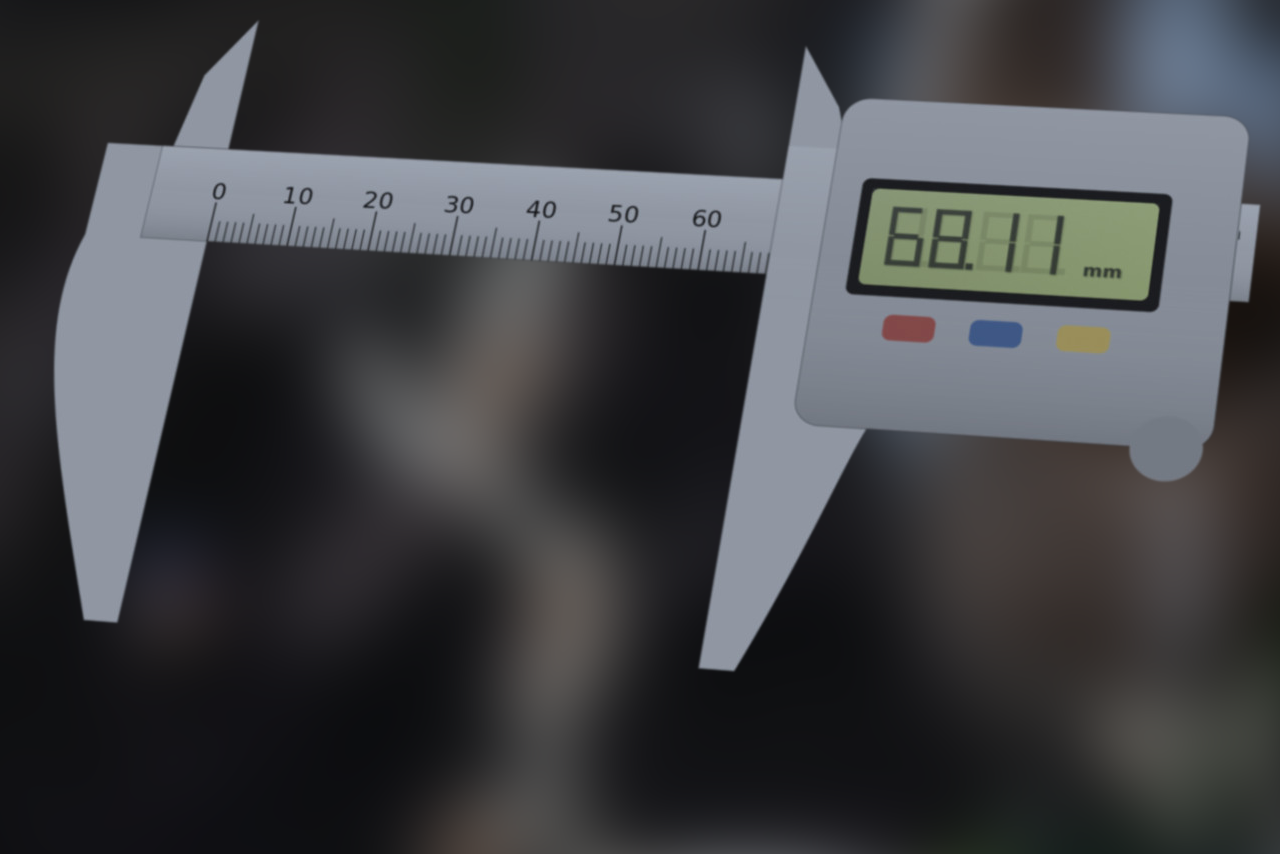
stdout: mm 68.11
